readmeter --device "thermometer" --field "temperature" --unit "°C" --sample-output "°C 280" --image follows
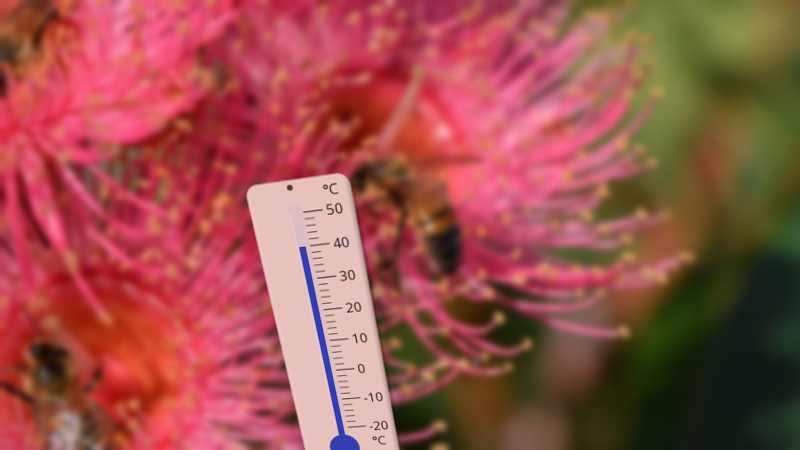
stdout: °C 40
